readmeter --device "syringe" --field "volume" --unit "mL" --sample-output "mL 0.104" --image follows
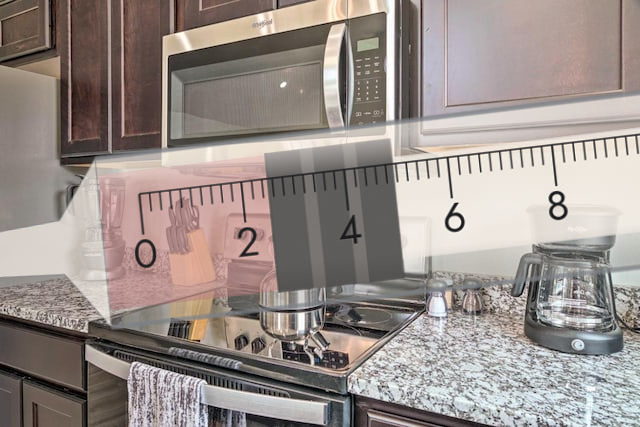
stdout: mL 2.5
